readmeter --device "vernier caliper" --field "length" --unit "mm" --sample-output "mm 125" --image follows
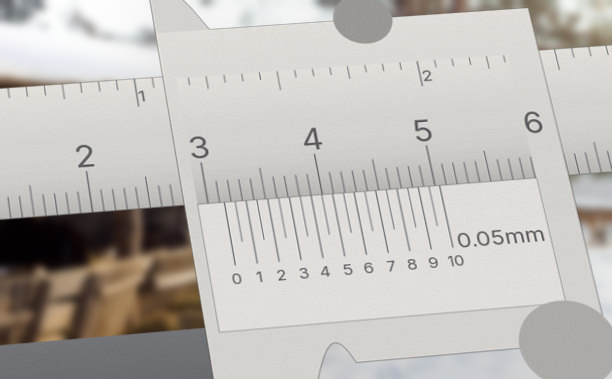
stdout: mm 31.4
